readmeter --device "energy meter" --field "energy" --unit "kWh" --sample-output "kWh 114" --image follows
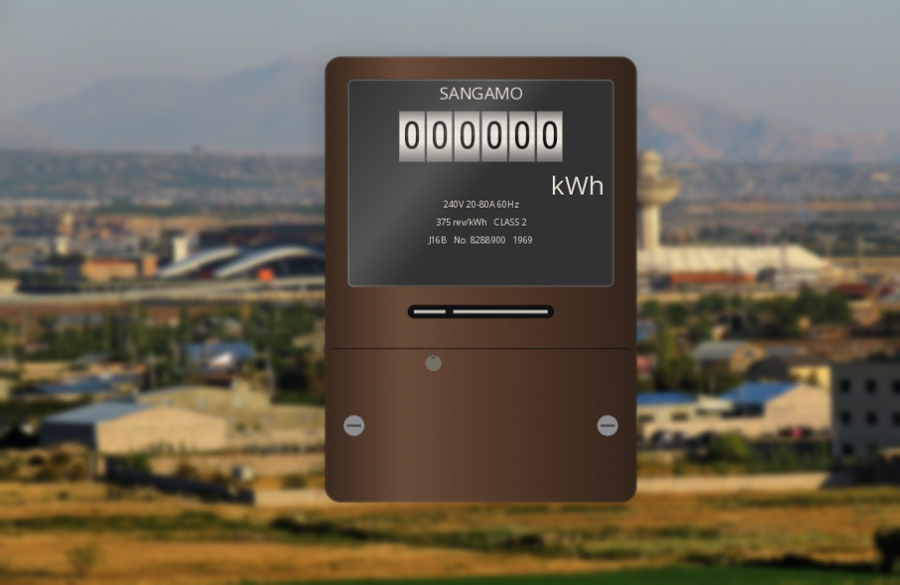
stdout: kWh 0
